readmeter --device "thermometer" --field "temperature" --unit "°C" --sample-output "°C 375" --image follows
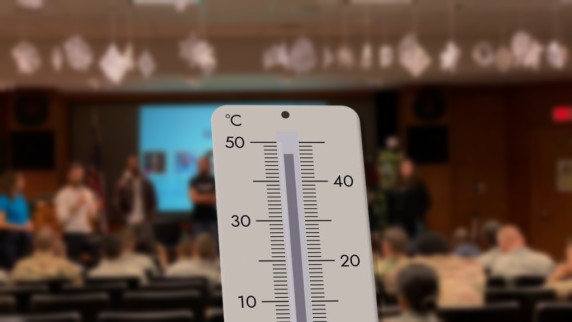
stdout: °C 47
